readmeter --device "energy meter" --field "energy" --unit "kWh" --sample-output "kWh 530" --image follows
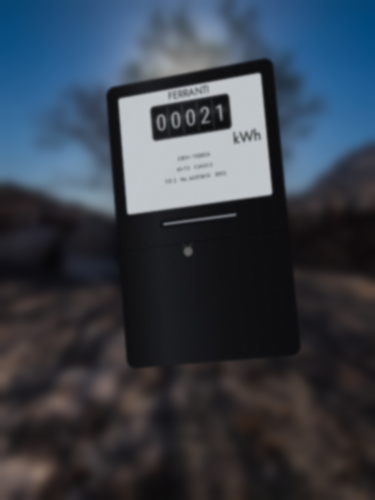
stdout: kWh 21
